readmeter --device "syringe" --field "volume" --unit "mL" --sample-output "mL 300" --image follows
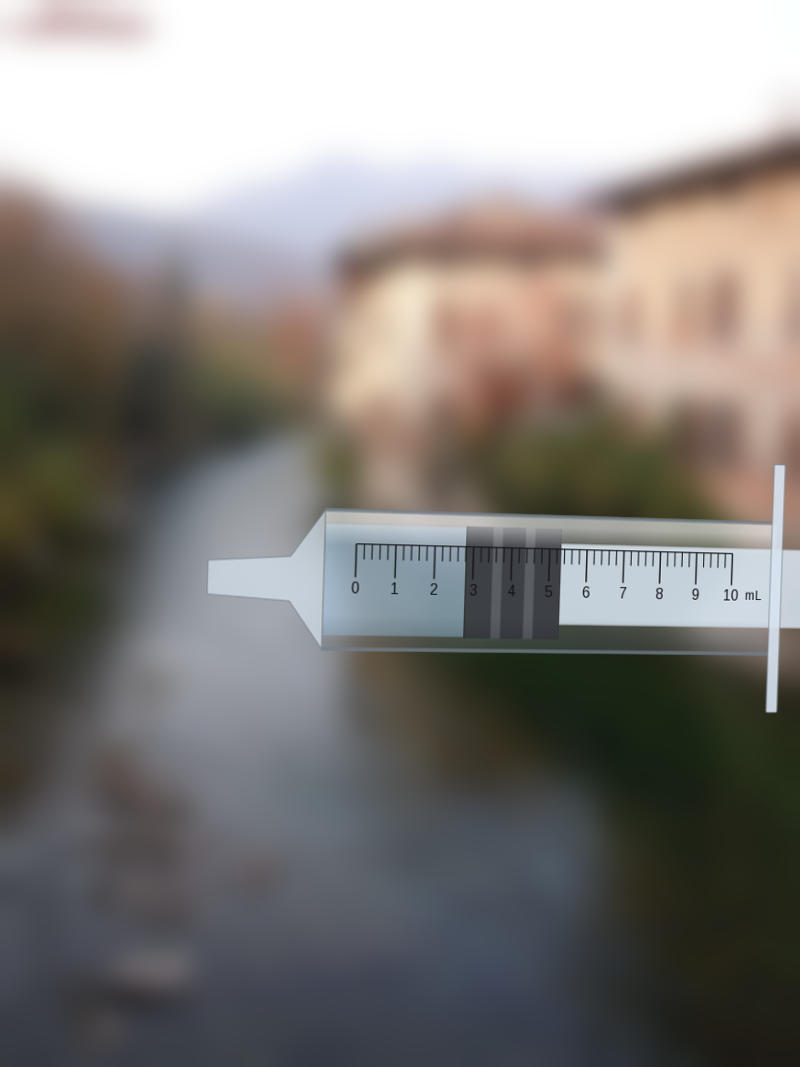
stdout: mL 2.8
